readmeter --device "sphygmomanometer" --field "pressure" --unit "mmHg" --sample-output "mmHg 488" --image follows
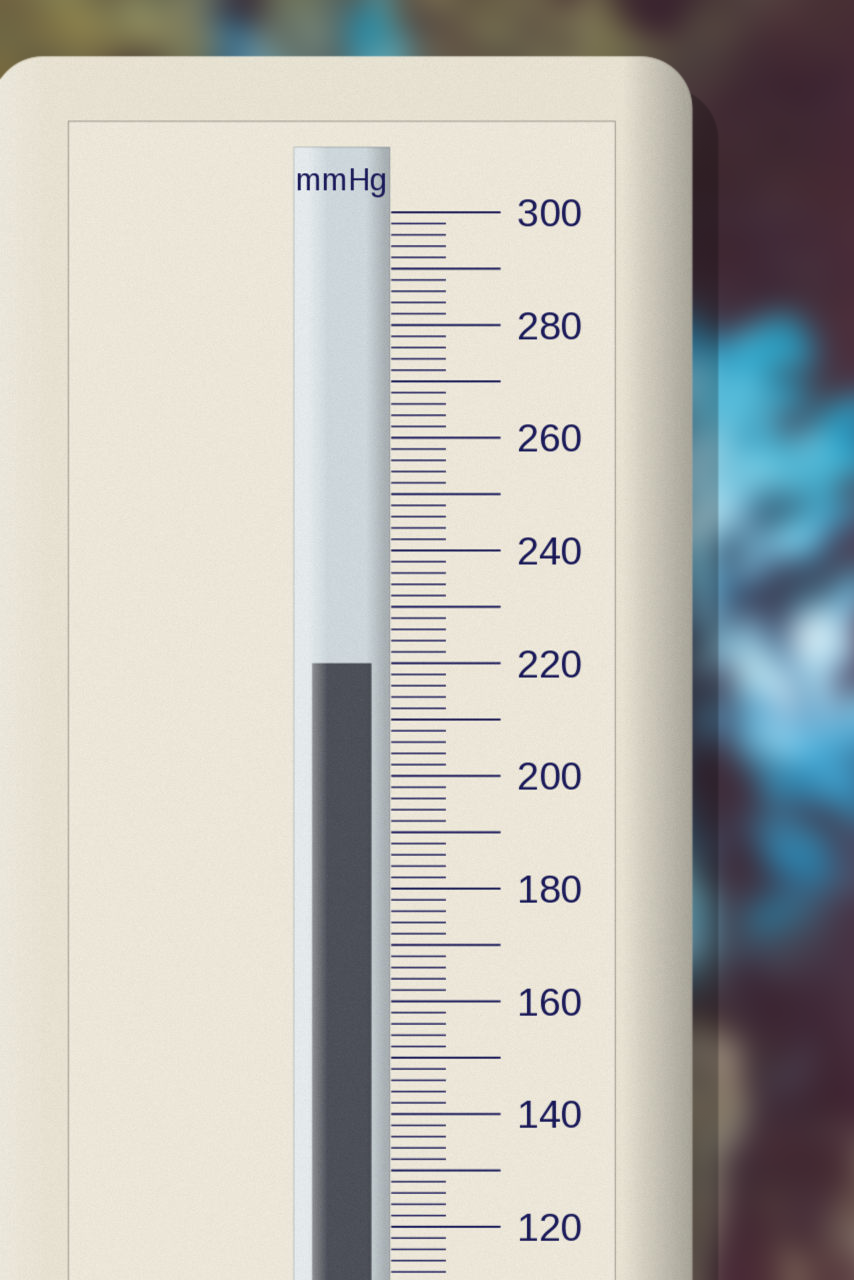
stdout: mmHg 220
